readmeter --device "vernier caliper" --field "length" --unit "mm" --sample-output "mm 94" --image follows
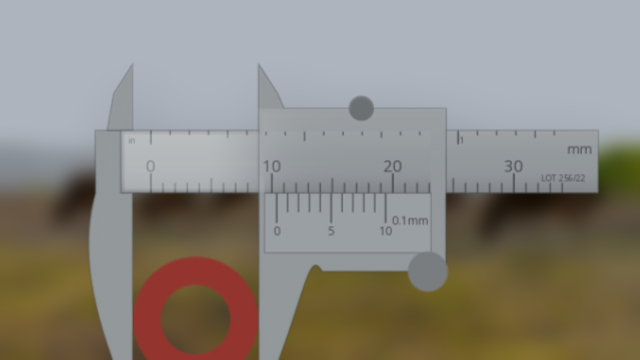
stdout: mm 10.4
